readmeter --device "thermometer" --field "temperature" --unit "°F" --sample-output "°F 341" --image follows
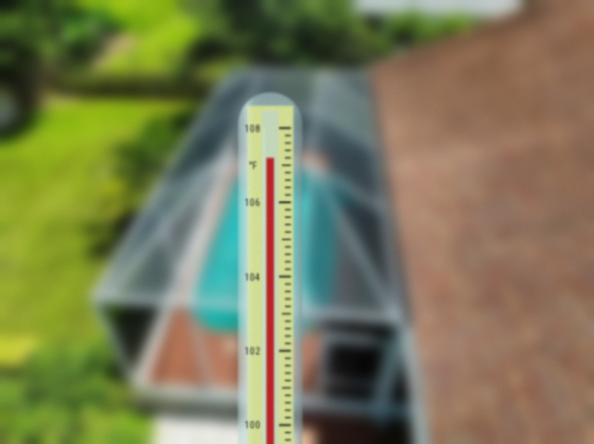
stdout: °F 107.2
